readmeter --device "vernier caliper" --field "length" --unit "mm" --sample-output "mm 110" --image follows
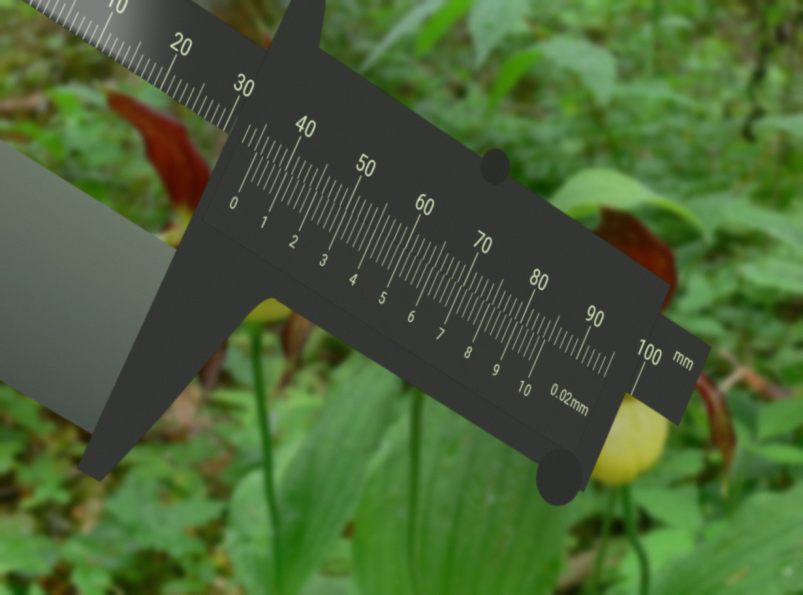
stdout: mm 35.4
